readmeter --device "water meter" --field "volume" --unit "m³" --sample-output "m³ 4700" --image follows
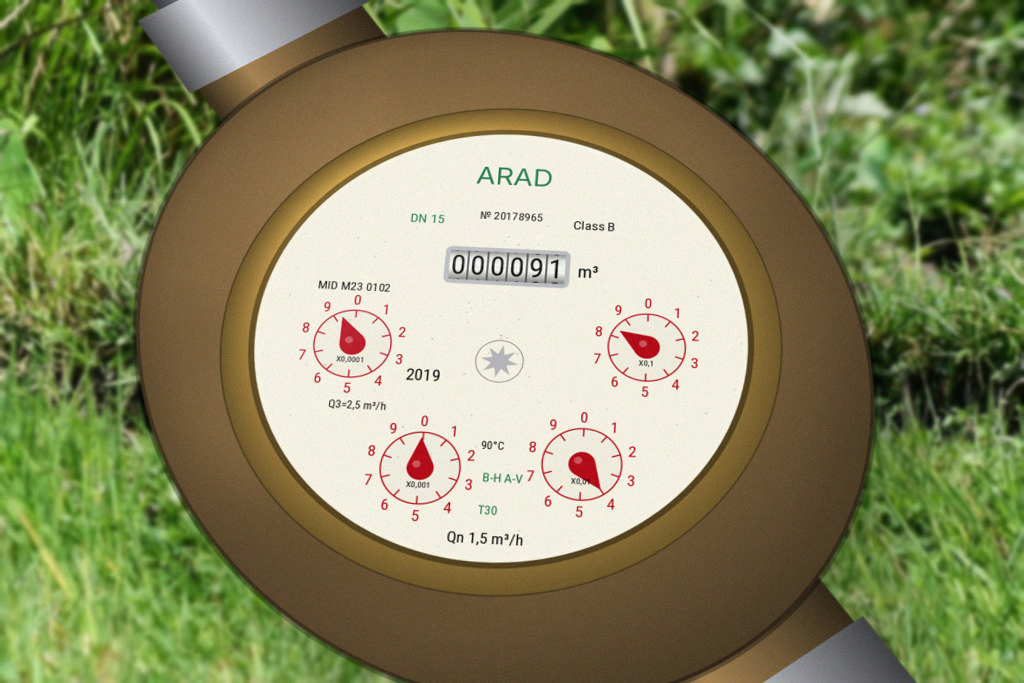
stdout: m³ 91.8399
